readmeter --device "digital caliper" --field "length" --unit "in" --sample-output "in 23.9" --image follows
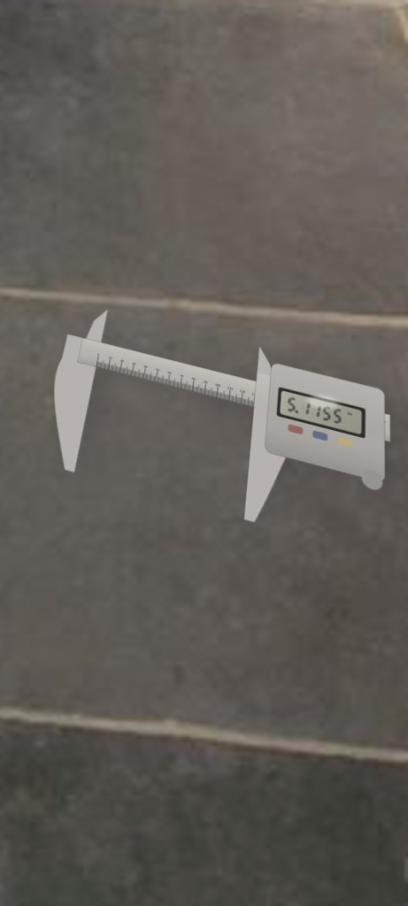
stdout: in 5.1155
